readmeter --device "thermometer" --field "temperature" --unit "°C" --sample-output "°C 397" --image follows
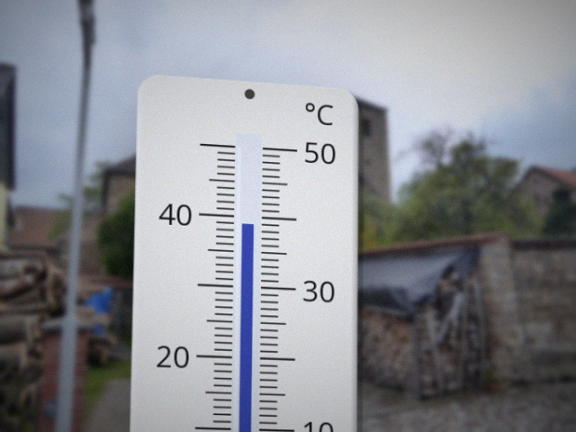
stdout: °C 39
